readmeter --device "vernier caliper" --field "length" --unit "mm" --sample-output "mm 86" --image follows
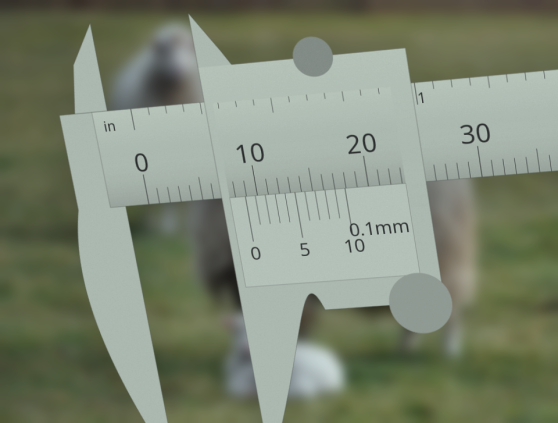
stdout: mm 8.9
